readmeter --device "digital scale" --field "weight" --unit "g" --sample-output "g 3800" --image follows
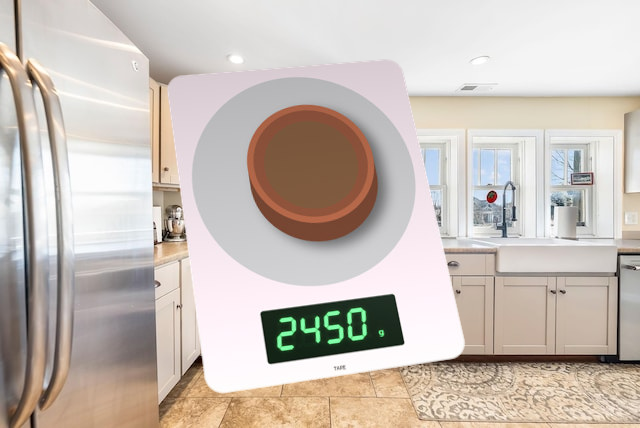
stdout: g 2450
